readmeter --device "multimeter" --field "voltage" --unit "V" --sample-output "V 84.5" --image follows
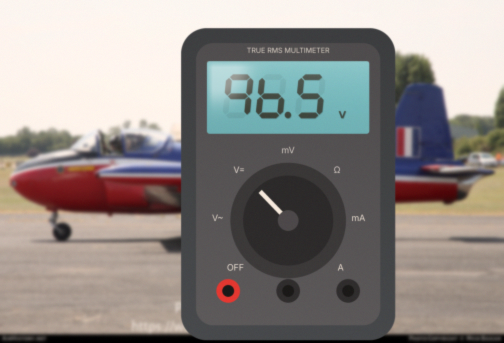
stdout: V 96.5
